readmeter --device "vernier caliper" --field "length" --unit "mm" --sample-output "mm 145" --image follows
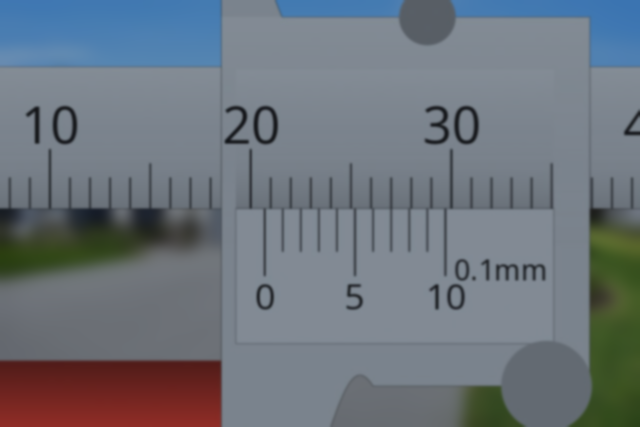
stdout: mm 20.7
